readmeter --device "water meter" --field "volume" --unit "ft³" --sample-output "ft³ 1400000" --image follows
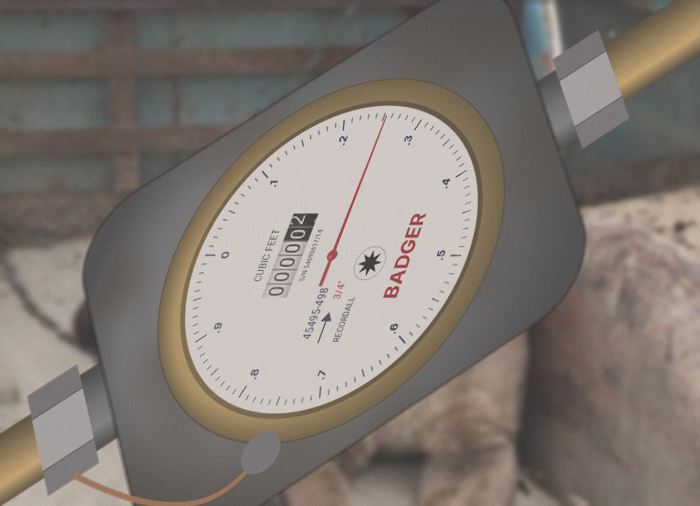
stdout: ft³ 2.25
